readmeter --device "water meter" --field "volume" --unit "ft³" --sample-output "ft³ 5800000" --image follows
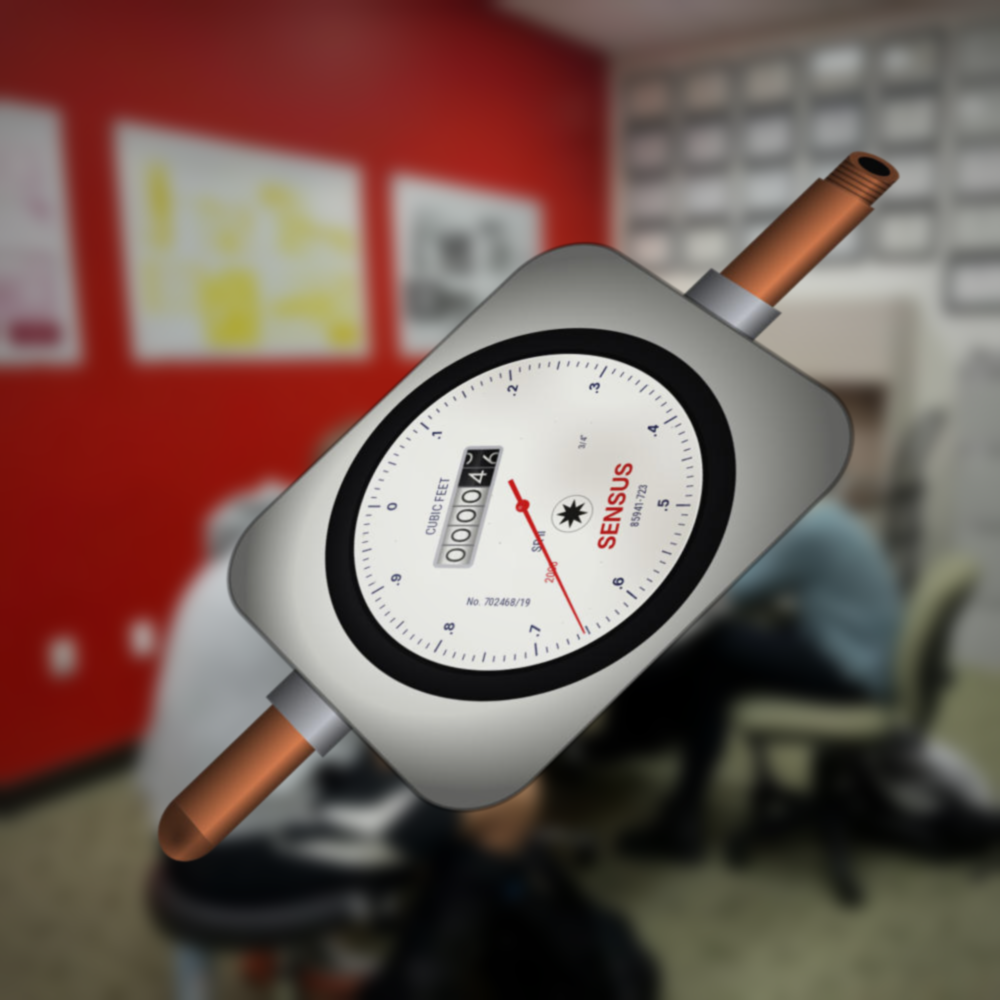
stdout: ft³ 45.65
